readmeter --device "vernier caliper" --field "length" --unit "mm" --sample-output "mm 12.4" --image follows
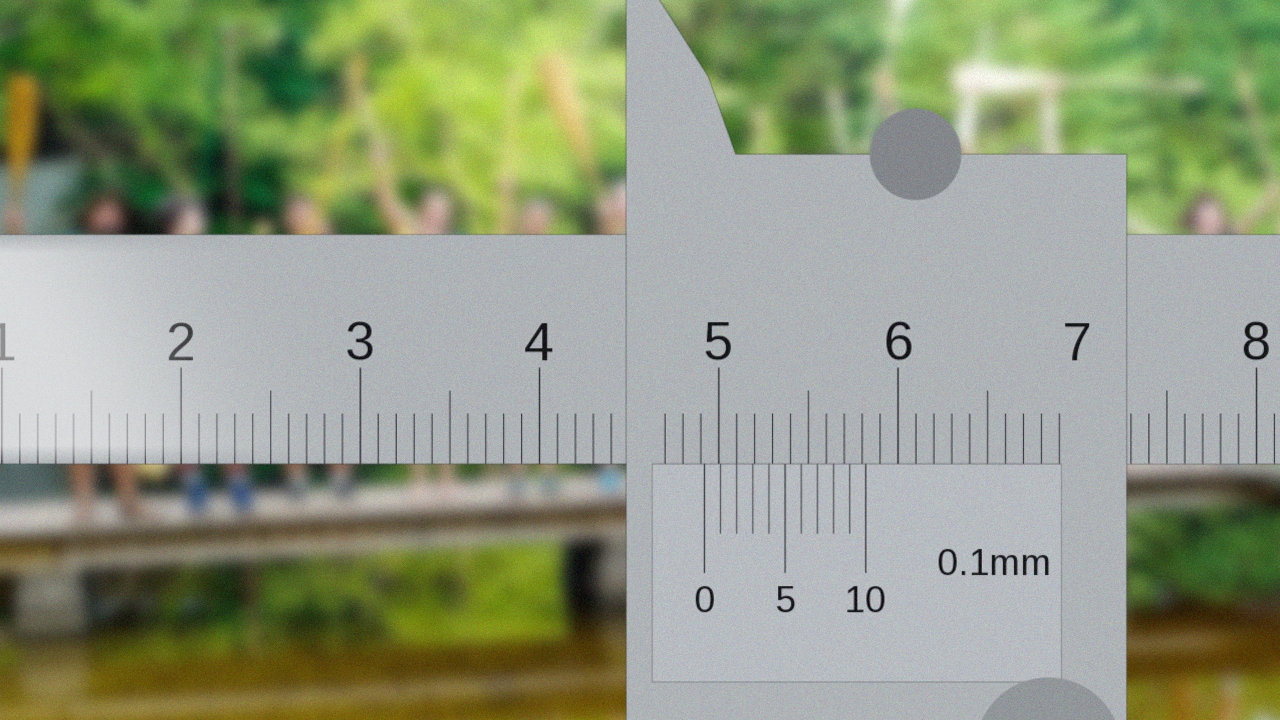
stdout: mm 49.2
